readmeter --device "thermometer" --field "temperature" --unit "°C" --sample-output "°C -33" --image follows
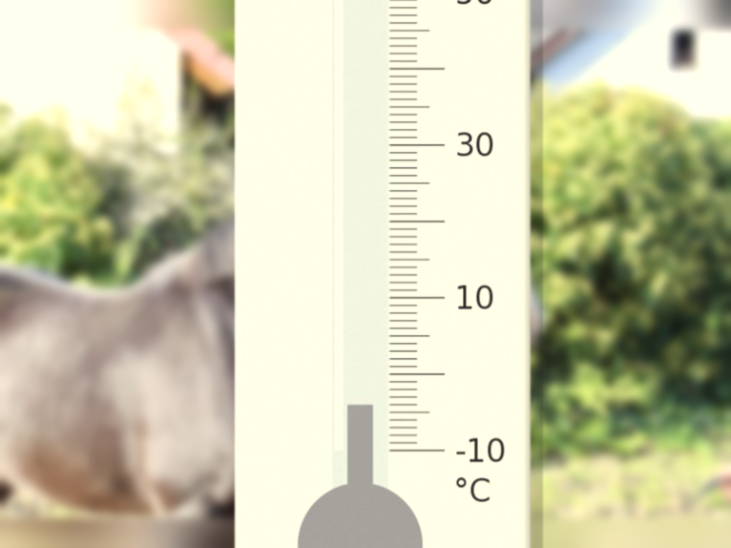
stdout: °C -4
